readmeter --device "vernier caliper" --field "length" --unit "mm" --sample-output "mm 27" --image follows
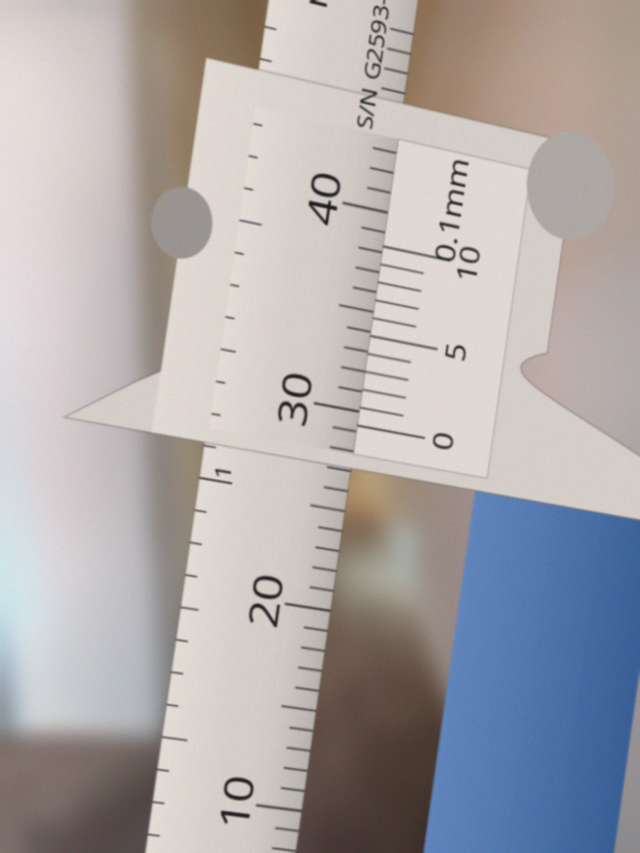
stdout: mm 29.3
